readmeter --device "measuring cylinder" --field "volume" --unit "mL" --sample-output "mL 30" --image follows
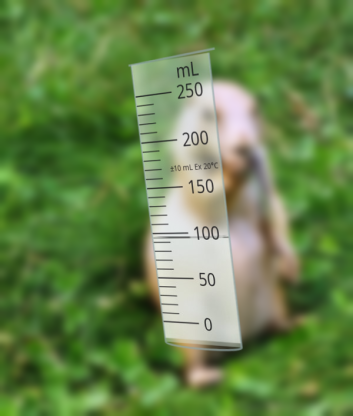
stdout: mL 95
